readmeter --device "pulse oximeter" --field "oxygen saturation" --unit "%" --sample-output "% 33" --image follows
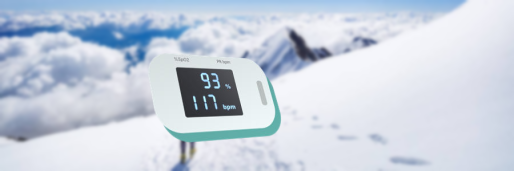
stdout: % 93
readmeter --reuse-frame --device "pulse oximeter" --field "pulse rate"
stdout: bpm 117
